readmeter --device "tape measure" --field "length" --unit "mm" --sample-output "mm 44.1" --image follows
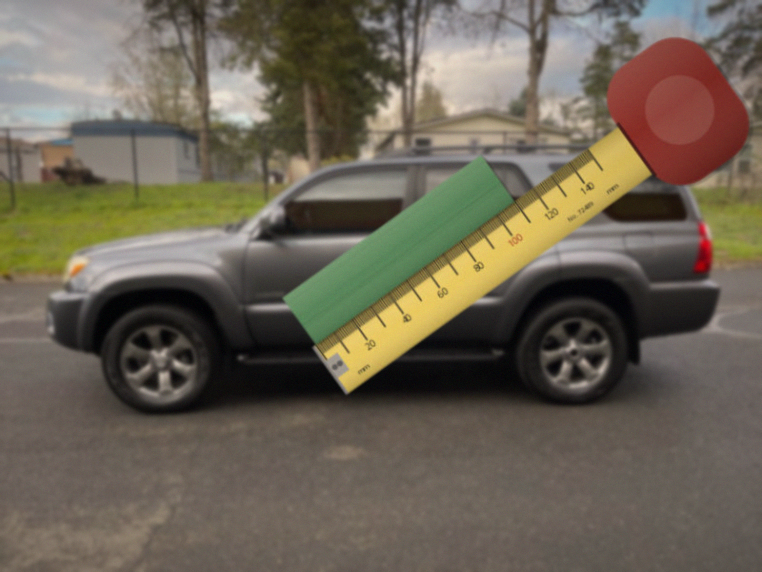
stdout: mm 110
